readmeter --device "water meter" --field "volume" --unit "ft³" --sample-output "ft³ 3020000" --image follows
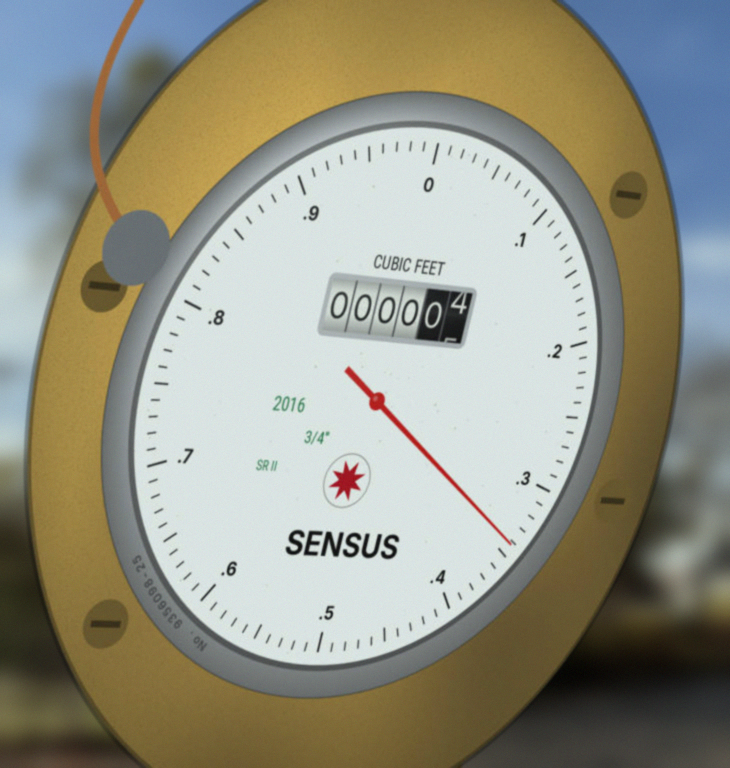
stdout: ft³ 4.34
